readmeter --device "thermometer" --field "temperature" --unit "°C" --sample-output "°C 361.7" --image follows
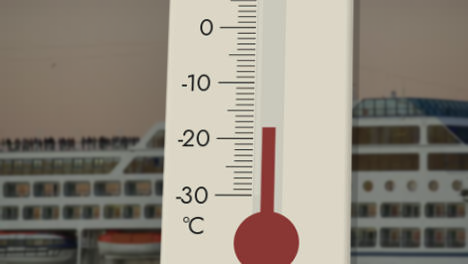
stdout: °C -18
